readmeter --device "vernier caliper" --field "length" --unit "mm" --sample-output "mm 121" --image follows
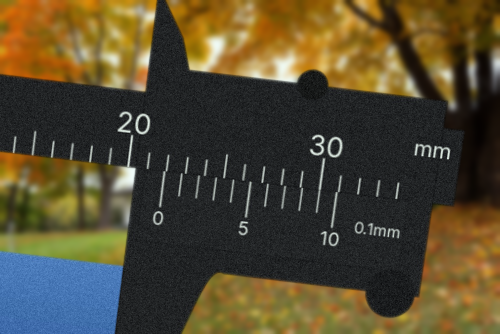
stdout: mm 21.9
